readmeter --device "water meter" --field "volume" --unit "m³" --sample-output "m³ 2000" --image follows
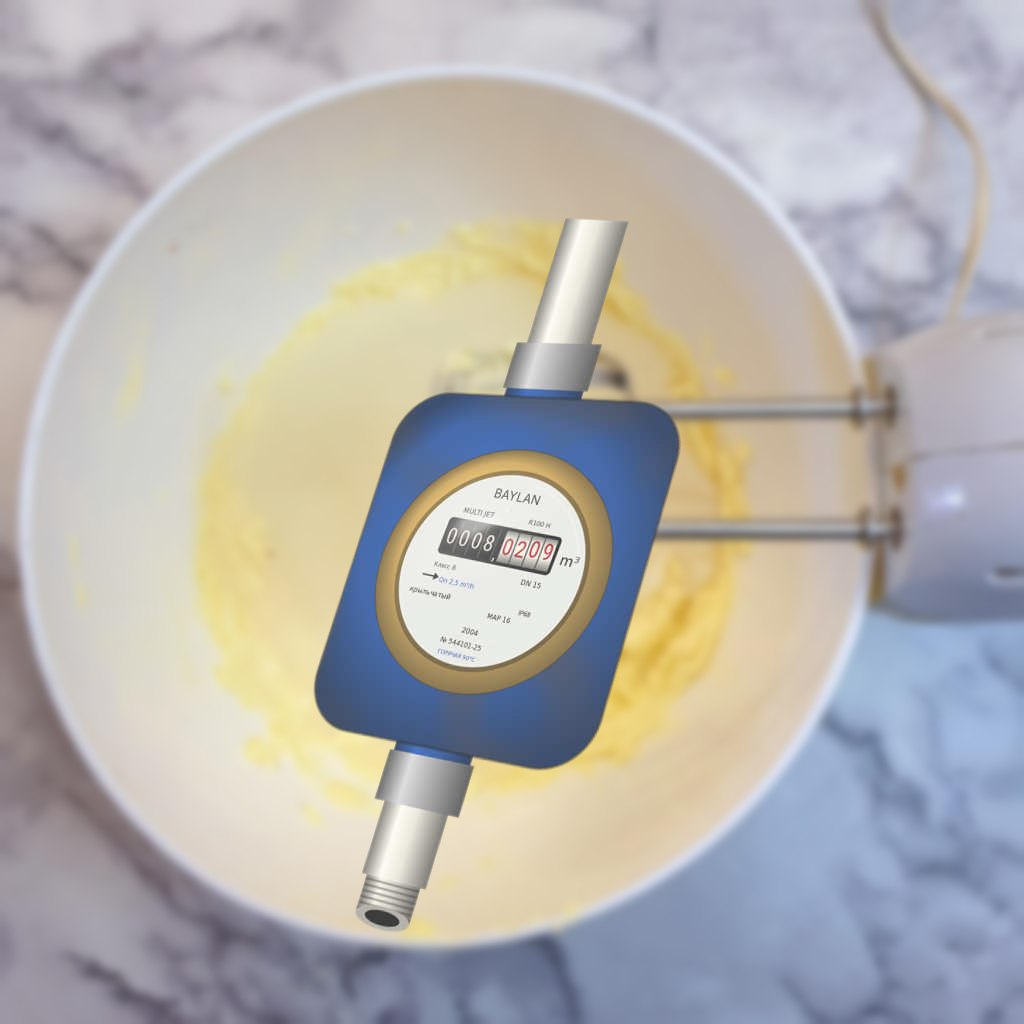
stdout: m³ 8.0209
